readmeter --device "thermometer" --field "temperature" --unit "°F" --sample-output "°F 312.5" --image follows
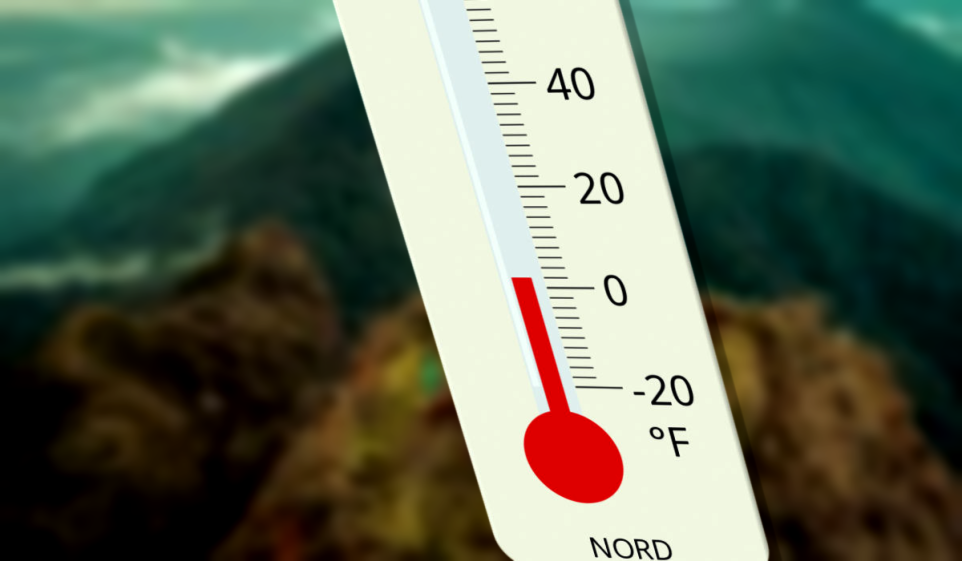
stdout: °F 2
